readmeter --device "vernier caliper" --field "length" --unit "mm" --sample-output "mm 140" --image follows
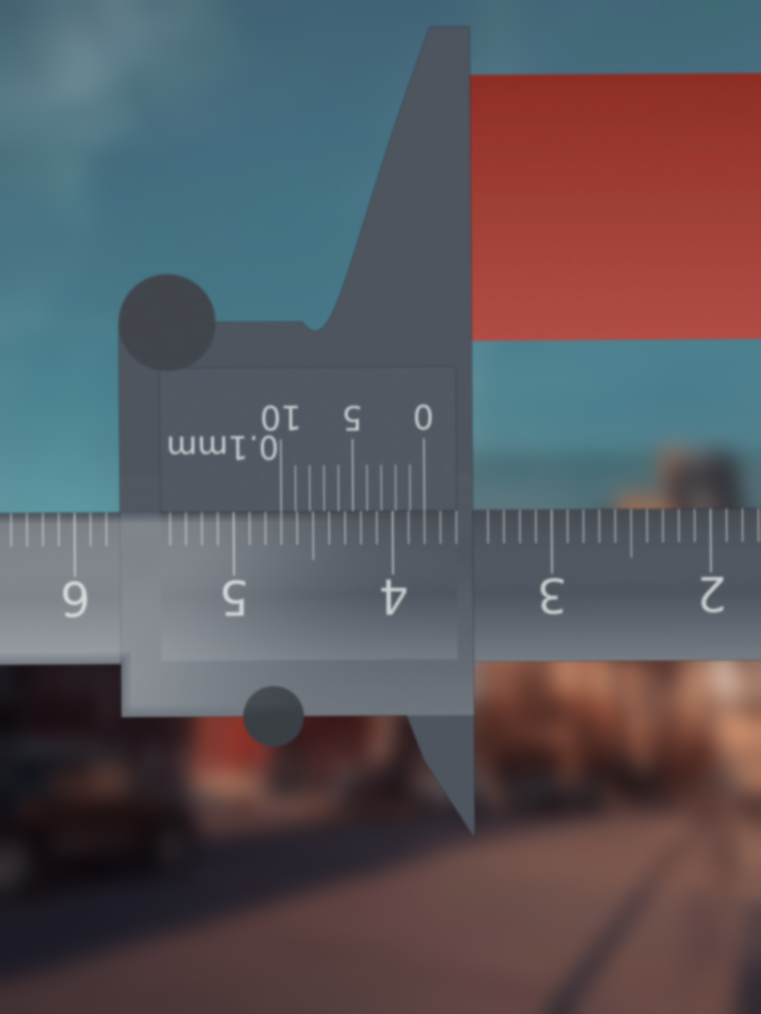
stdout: mm 38.0
